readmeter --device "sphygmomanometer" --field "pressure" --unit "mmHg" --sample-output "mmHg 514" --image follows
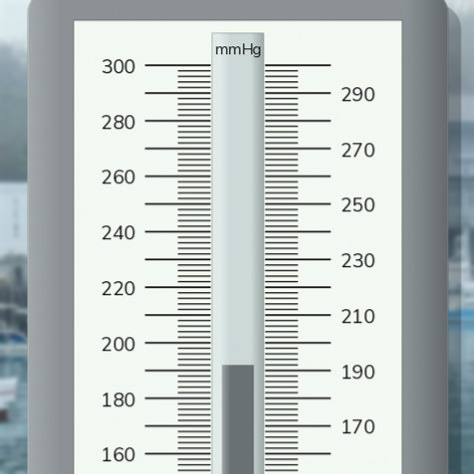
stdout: mmHg 192
